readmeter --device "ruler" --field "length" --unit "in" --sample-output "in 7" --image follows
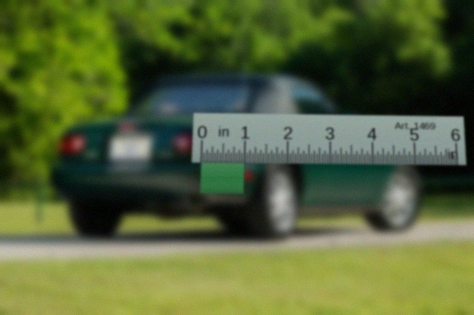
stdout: in 1
